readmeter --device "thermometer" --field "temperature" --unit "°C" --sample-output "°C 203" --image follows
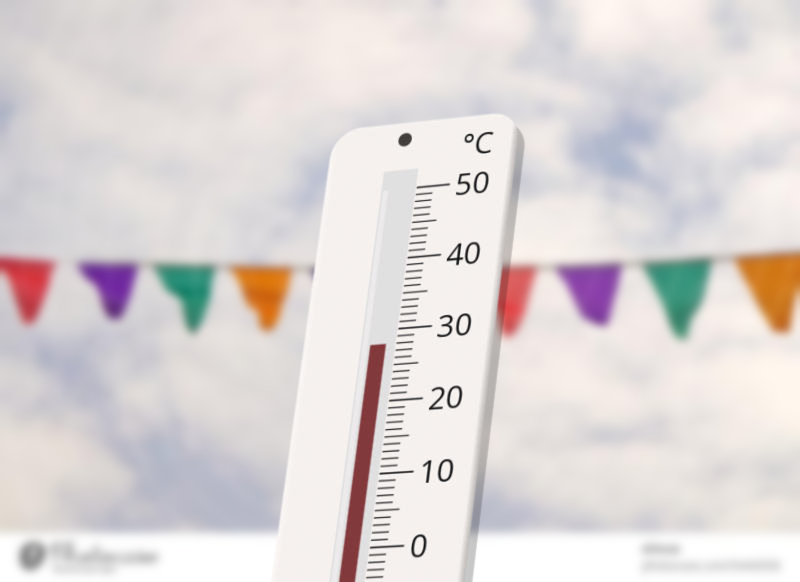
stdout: °C 28
